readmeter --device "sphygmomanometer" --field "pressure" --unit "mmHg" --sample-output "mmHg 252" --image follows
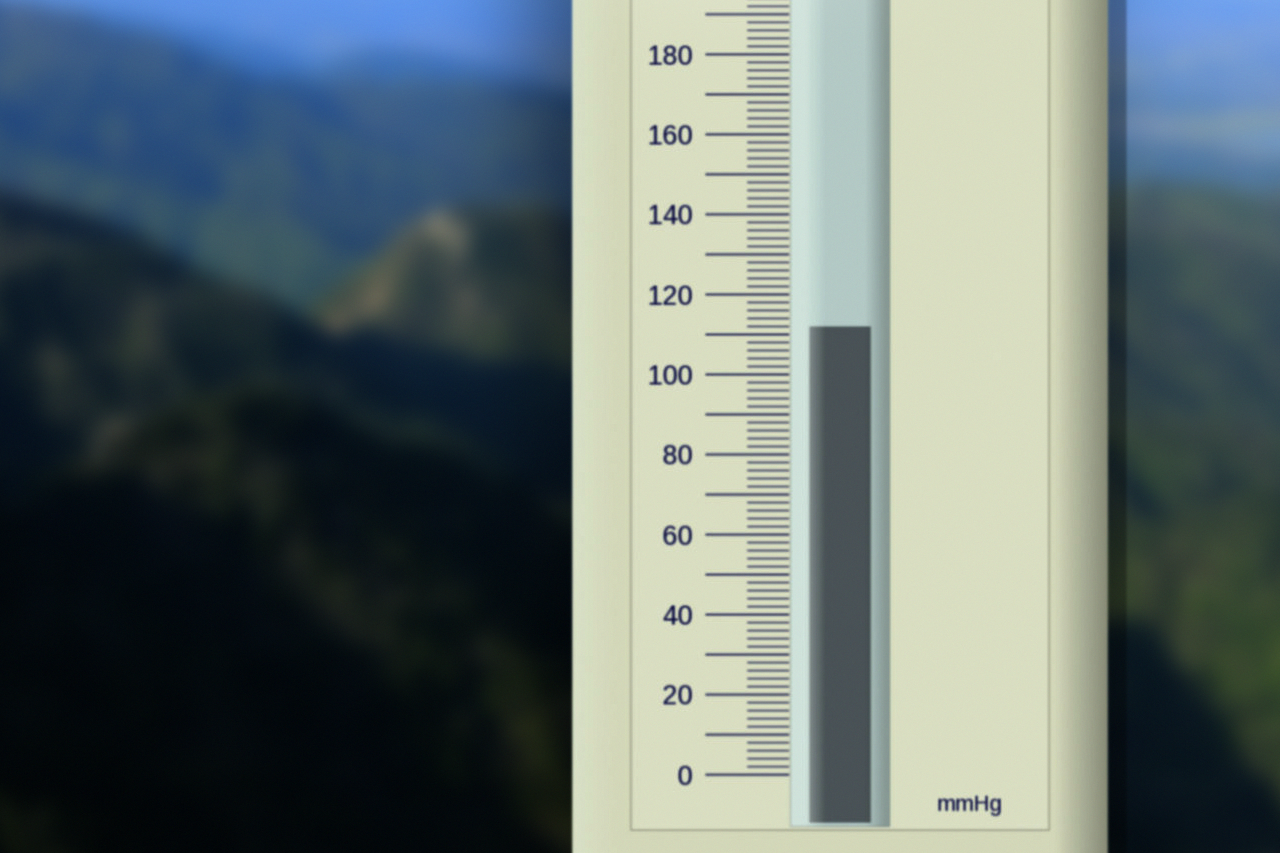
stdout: mmHg 112
